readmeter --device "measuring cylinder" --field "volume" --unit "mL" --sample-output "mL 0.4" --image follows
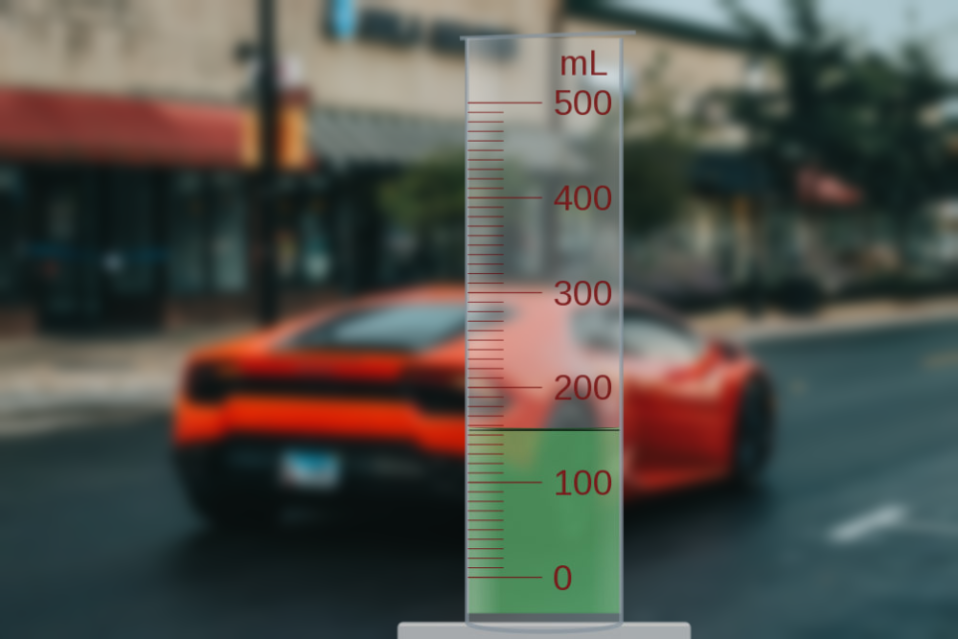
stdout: mL 155
